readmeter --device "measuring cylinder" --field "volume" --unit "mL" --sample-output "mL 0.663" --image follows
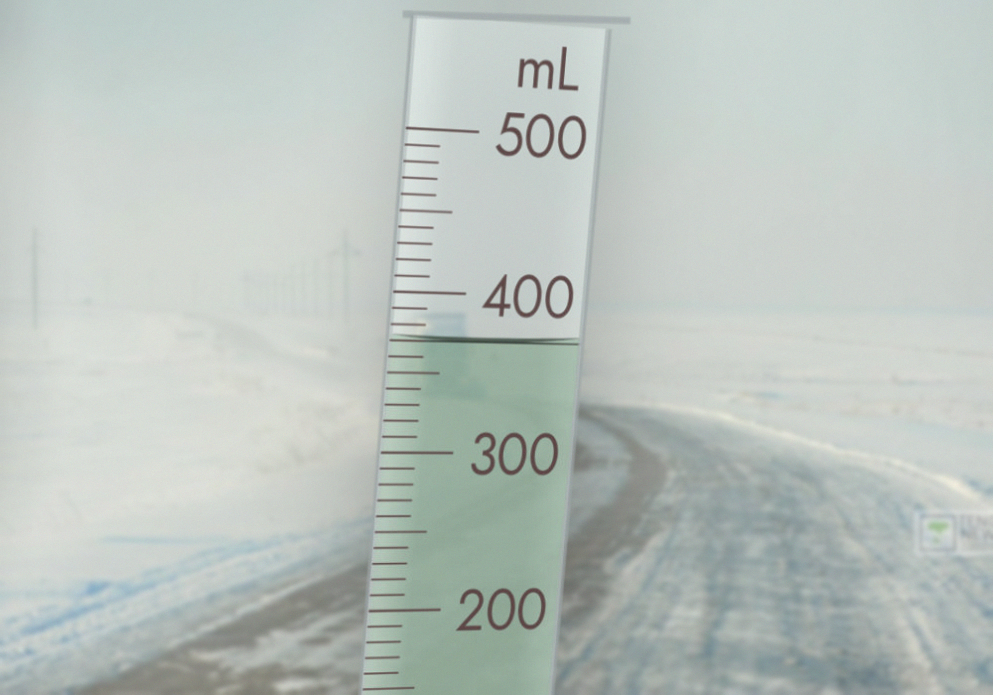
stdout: mL 370
